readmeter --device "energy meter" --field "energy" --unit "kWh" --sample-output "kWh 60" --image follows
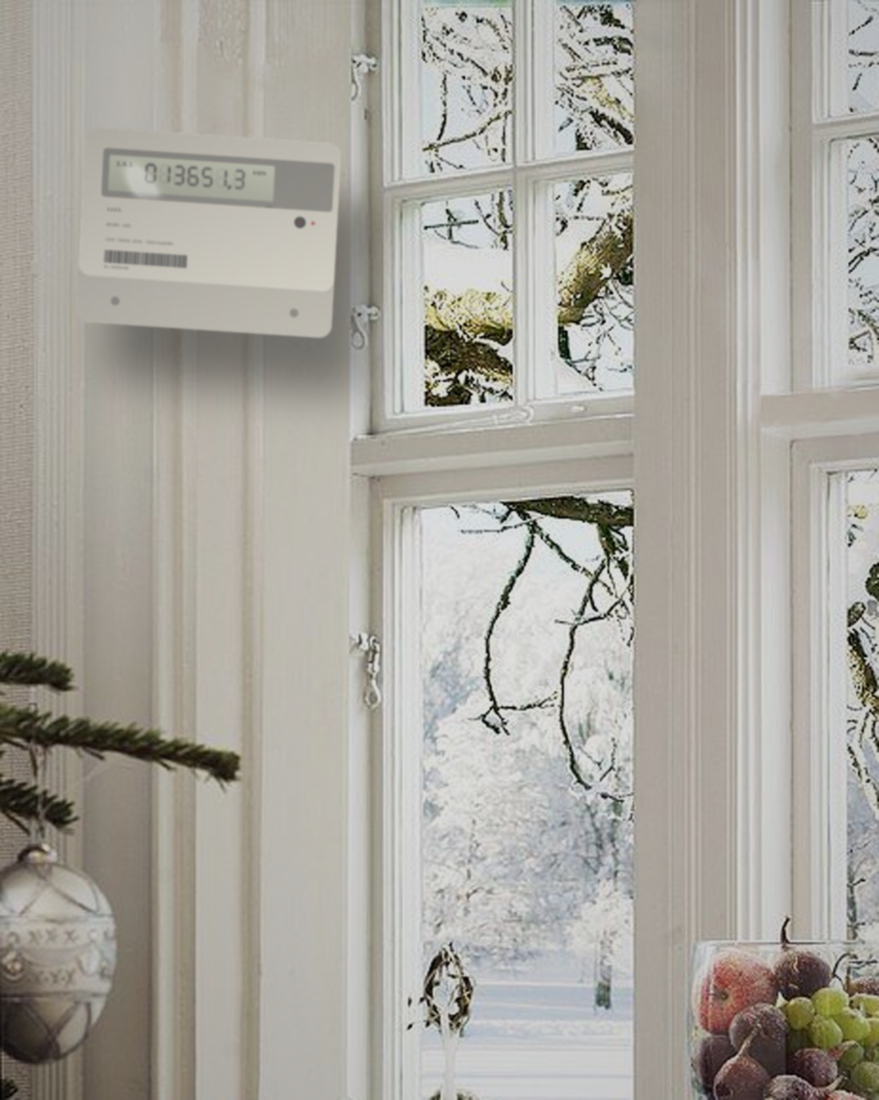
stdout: kWh 13651.3
